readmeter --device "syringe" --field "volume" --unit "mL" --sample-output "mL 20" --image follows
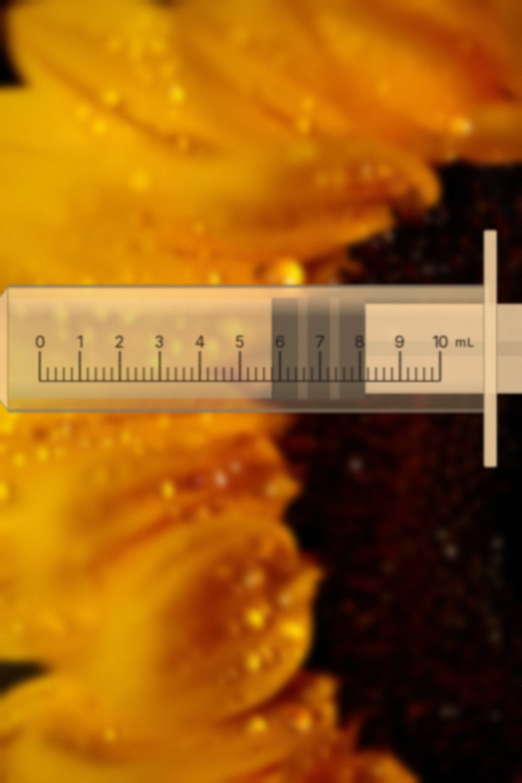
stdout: mL 5.8
